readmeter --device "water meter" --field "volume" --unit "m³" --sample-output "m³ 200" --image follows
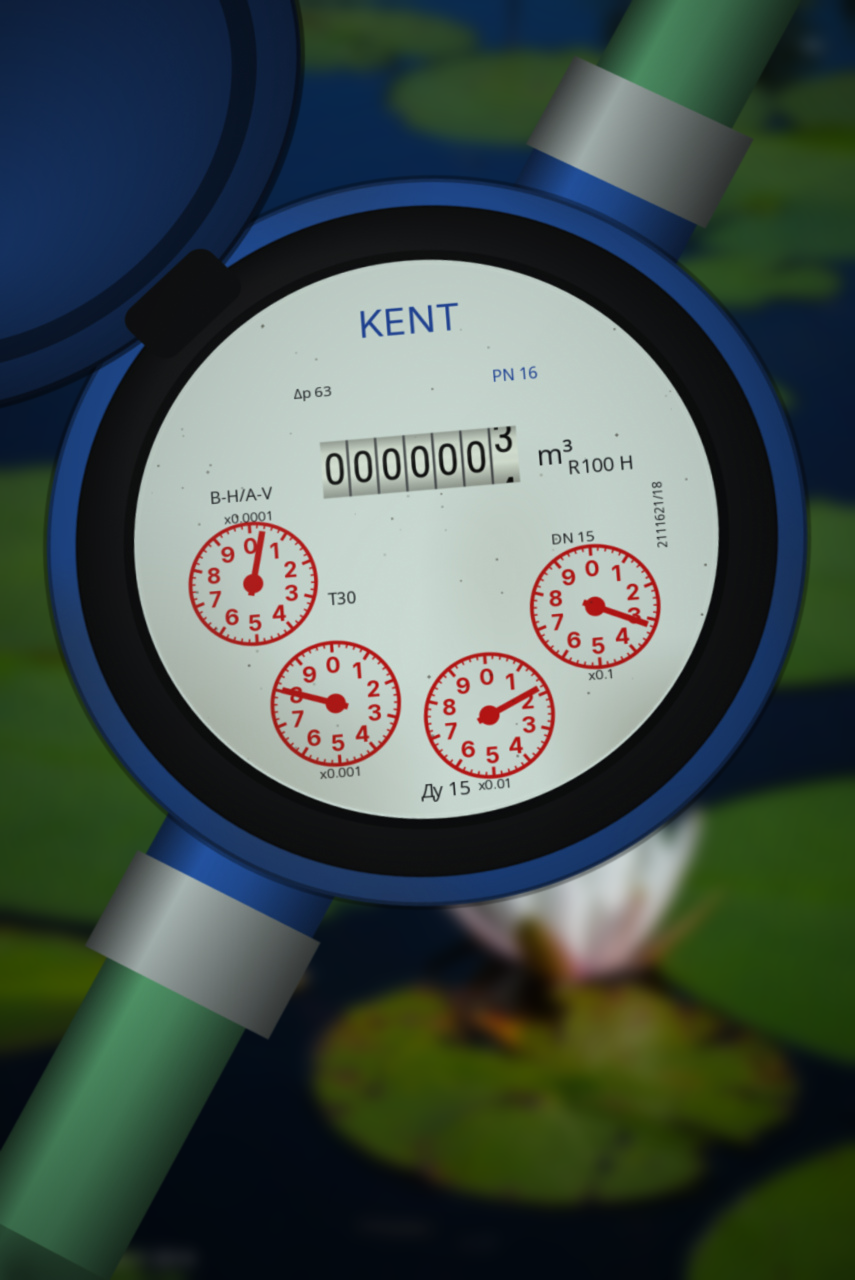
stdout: m³ 3.3180
